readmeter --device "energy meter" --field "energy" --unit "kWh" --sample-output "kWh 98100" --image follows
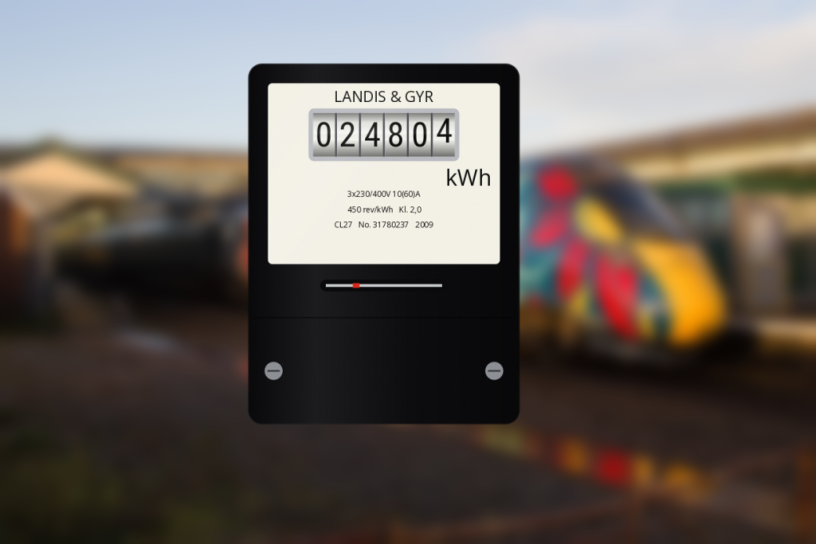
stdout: kWh 24804
